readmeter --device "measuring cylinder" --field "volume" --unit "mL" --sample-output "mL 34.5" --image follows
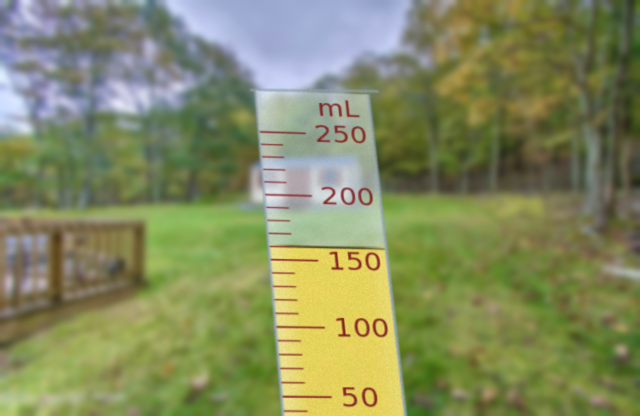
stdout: mL 160
